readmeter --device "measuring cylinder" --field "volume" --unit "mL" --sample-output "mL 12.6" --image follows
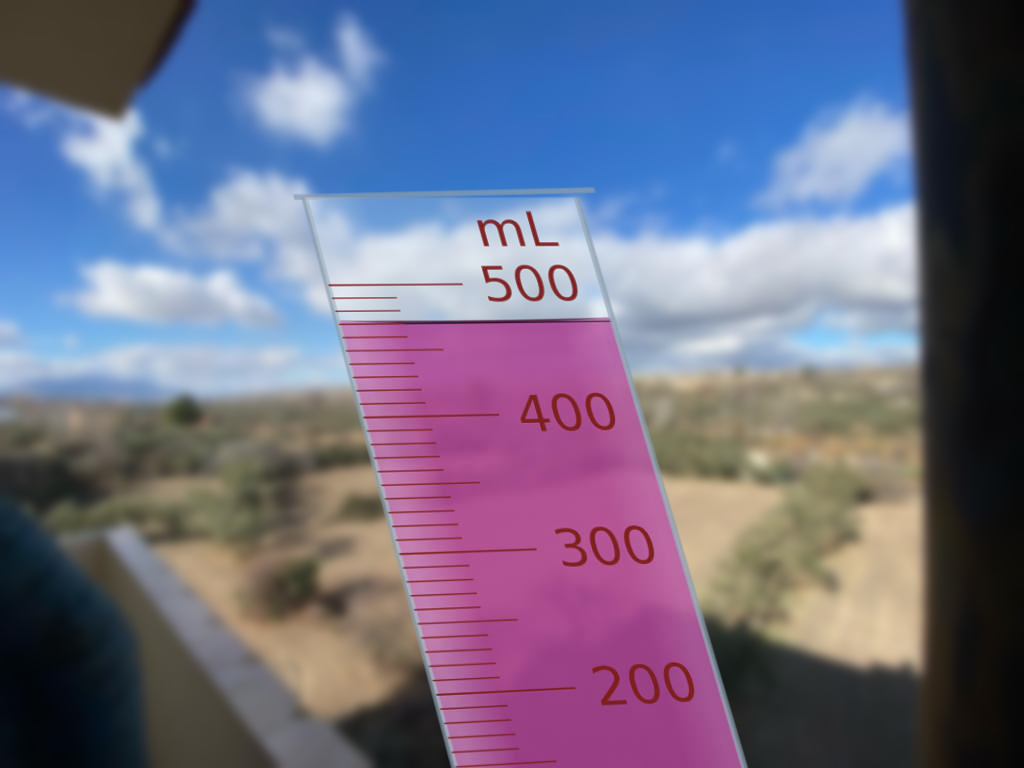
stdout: mL 470
